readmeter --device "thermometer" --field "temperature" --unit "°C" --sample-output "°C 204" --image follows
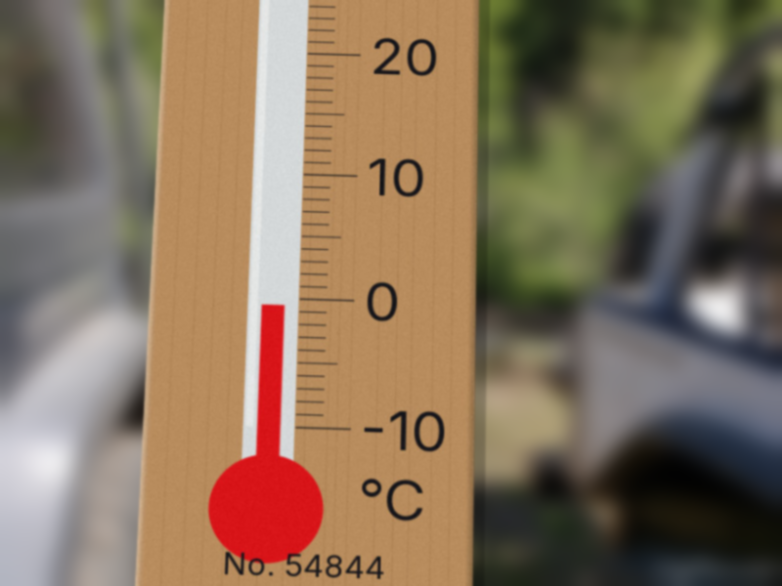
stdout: °C -0.5
